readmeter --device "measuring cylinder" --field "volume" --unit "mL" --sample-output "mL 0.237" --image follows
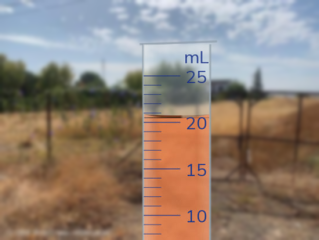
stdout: mL 20.5
